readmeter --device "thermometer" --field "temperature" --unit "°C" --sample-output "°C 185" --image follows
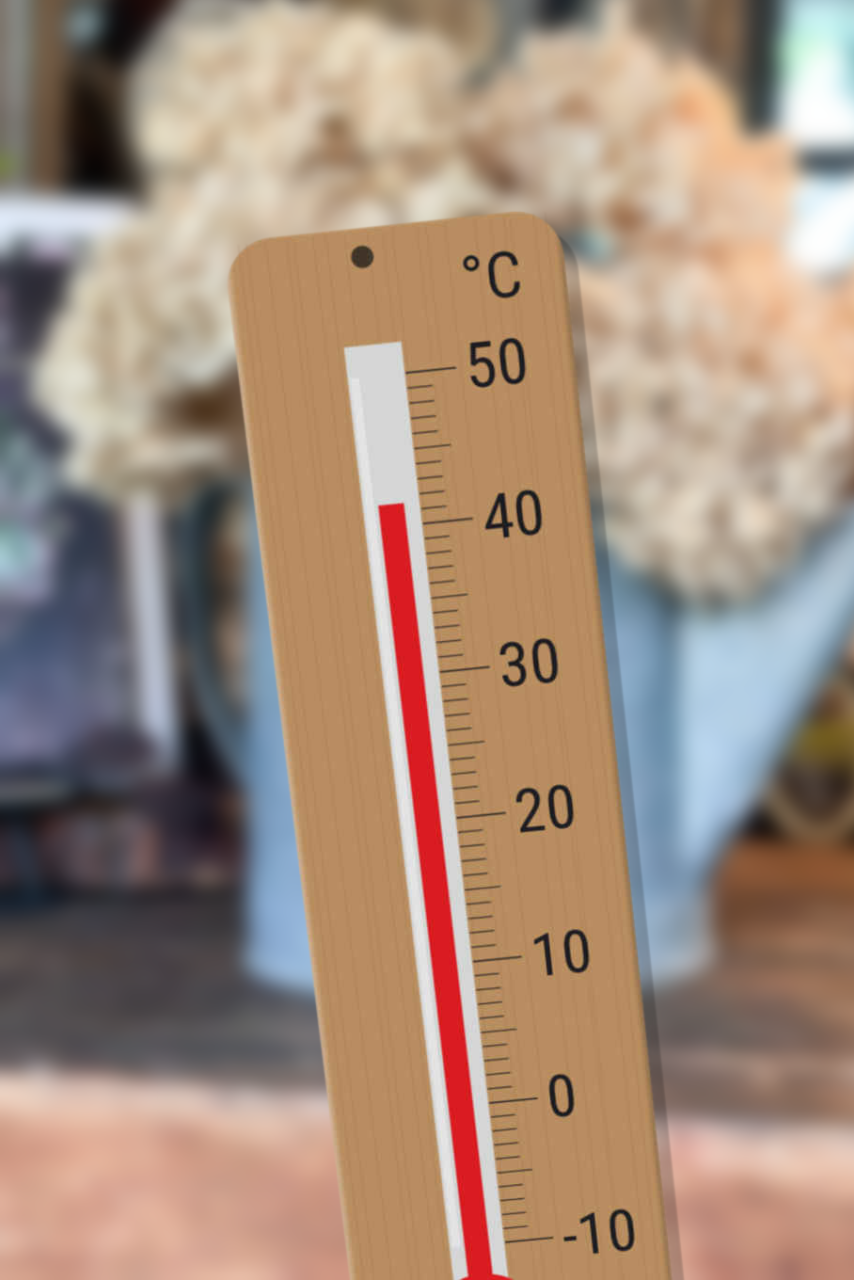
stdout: °C 41.5
